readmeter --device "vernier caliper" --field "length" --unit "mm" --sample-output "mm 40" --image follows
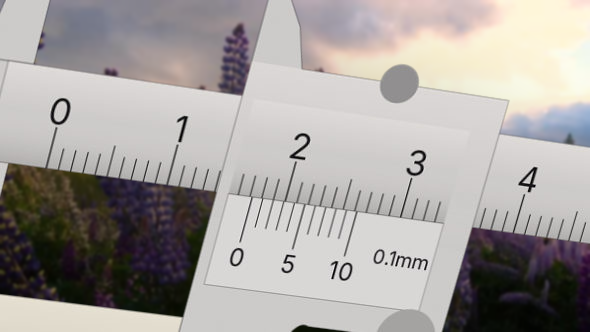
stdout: mm 17.2
